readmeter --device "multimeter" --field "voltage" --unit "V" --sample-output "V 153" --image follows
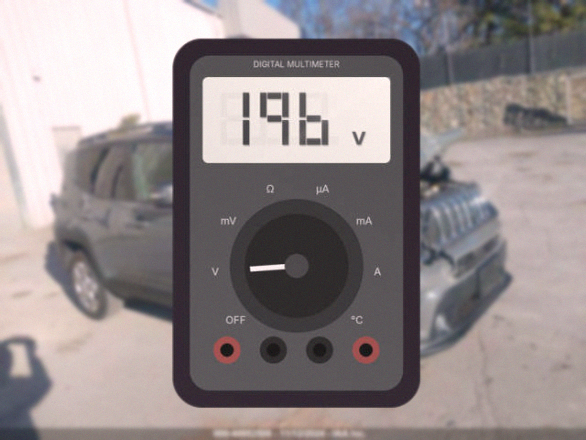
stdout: V 196
